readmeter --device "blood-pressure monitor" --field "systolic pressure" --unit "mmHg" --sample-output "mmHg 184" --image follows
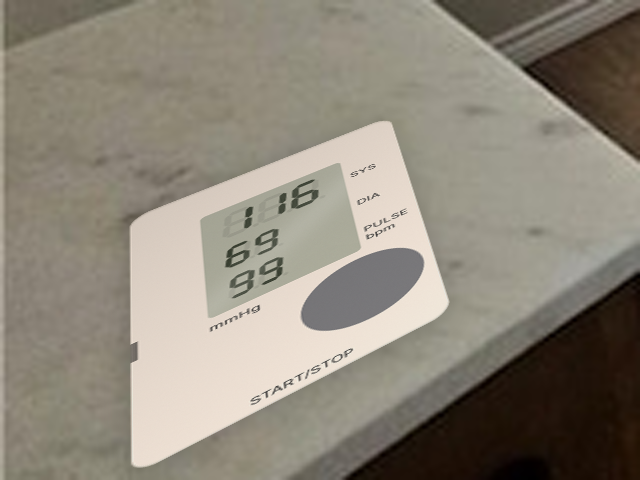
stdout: mmHg 116
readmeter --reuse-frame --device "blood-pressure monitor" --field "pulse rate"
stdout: bpm 99
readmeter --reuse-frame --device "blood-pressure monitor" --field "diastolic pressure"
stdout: mmHg 69
